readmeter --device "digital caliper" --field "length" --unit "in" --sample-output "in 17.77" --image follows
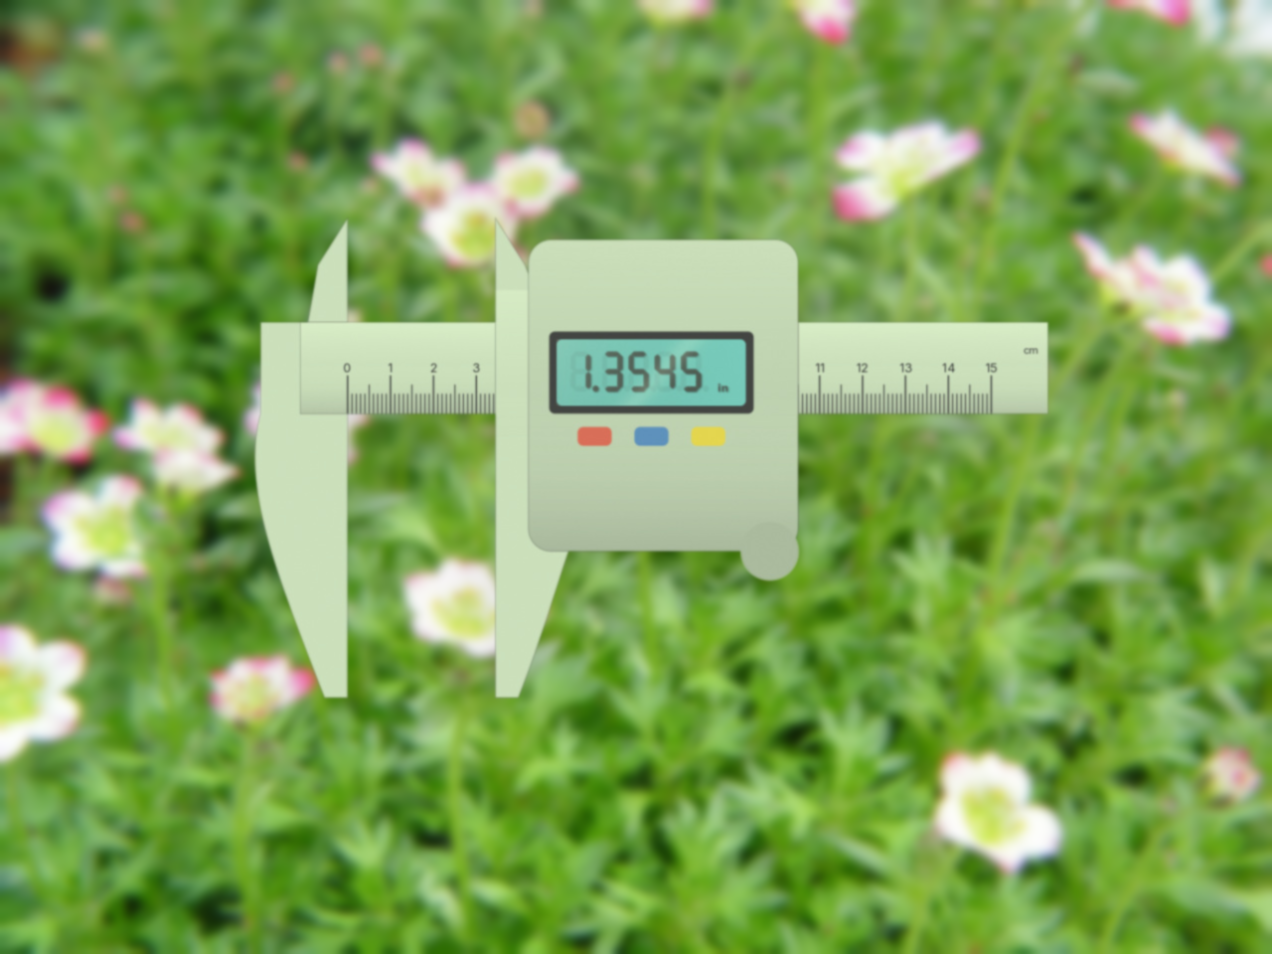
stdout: in 1.3545
